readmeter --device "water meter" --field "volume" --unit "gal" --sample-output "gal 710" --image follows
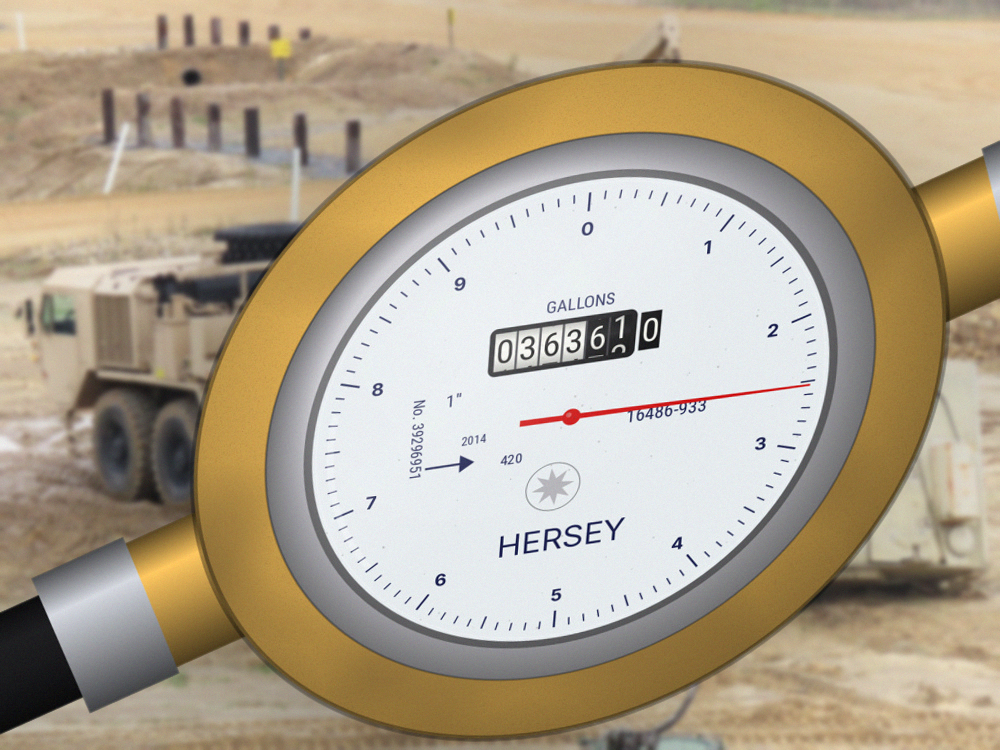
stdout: gal 363612.5
